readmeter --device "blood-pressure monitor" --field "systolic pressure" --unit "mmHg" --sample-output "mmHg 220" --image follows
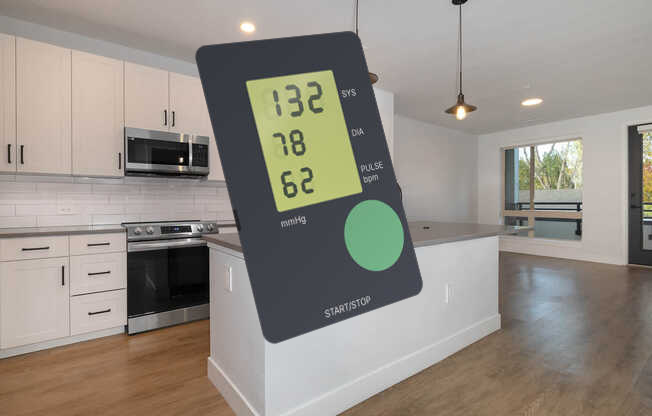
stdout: mmHg 132
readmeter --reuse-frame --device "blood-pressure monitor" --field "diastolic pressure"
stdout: mmHg 78
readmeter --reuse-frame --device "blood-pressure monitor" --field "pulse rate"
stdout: bpm 62
